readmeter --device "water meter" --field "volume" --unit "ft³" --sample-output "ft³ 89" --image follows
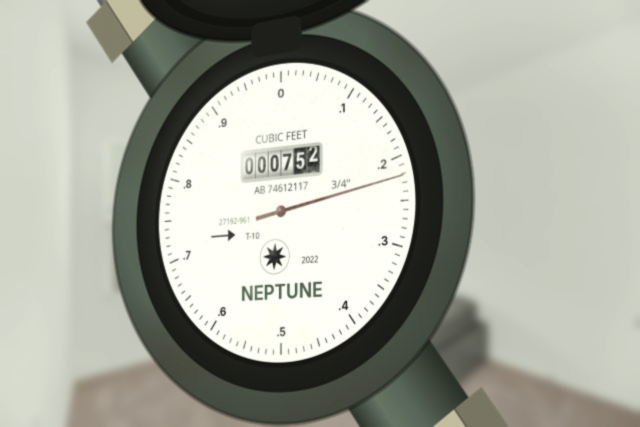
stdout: ft³ 752.22
